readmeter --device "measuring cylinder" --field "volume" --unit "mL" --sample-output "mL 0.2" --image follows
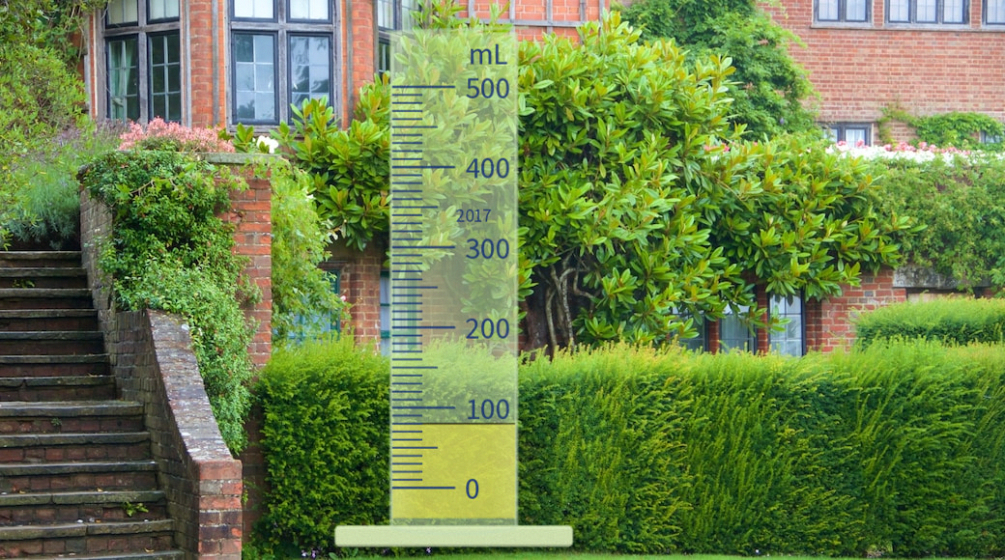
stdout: mL 80
